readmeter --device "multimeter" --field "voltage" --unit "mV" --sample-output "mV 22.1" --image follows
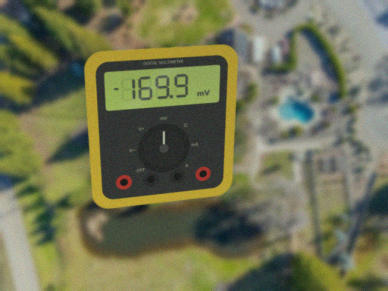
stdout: mV -169.9
